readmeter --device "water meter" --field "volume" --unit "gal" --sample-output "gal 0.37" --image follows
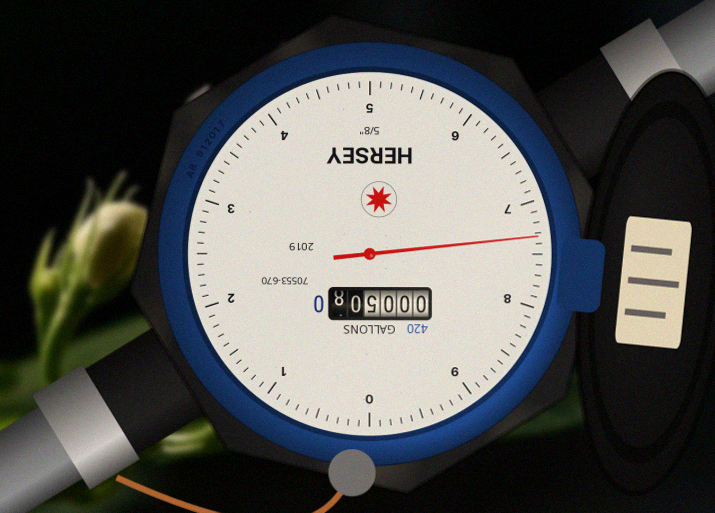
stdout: gal 5077.3
